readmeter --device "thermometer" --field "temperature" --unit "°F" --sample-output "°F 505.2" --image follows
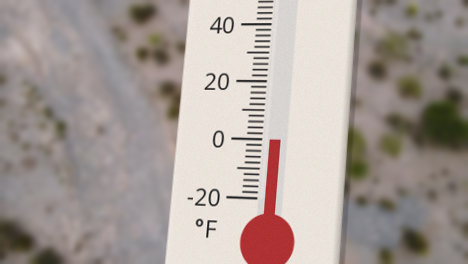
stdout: °F 0
